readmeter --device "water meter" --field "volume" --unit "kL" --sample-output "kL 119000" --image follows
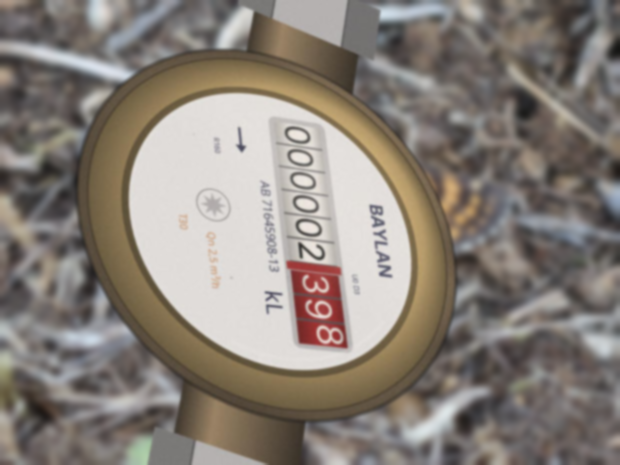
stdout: kL 2.398
